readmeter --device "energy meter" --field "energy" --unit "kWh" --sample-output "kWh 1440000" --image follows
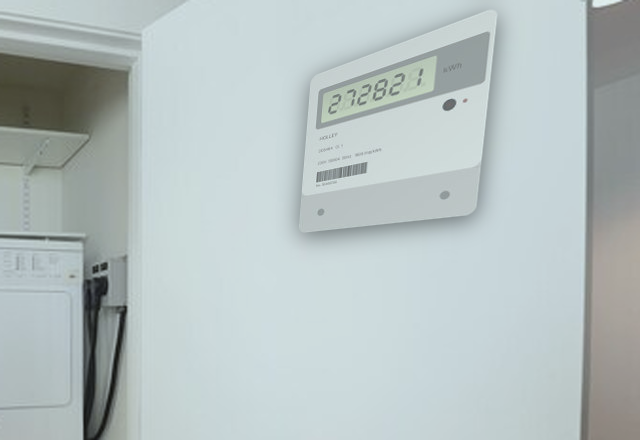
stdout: kWh 272821
